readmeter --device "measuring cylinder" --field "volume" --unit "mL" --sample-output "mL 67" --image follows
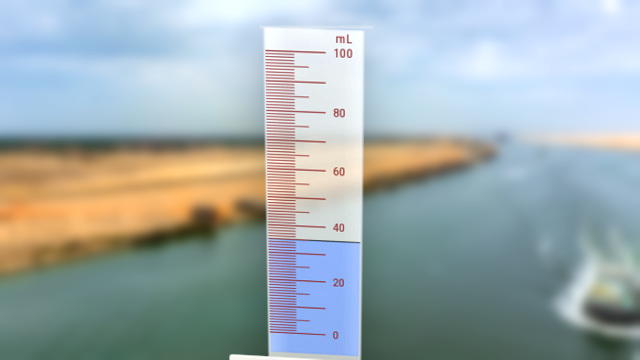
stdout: mL 35
